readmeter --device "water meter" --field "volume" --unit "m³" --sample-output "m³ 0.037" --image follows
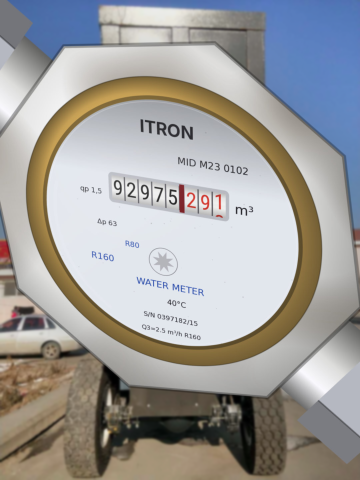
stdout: m³ 92975.291
